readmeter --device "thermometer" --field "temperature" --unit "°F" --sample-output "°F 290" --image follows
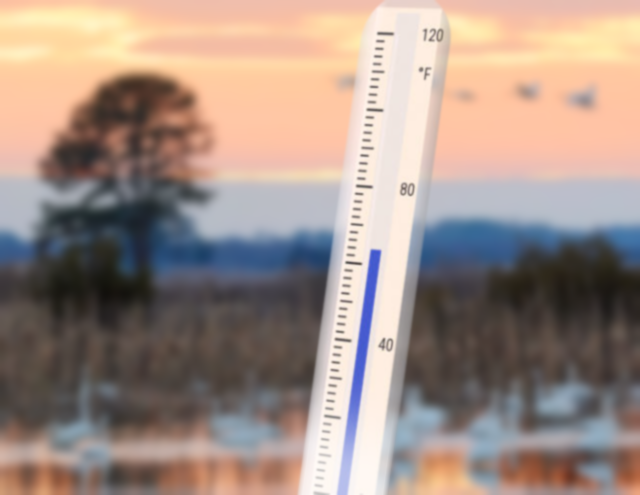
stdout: °F 64
